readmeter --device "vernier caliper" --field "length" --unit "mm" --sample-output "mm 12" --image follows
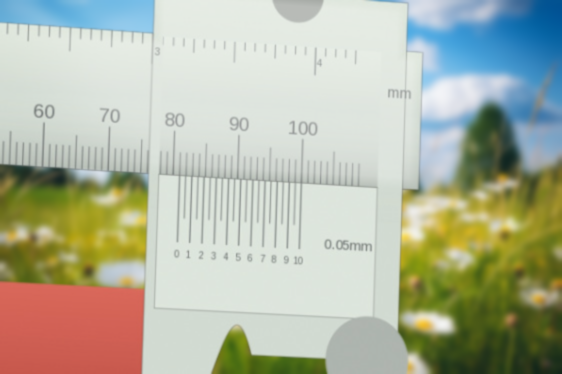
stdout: mm 81.0
